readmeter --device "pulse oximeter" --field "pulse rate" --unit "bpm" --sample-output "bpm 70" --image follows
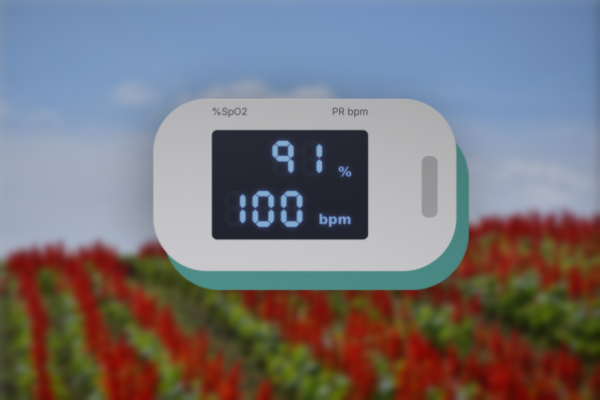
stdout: bpm 100
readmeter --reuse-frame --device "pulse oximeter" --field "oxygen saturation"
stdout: % 91
